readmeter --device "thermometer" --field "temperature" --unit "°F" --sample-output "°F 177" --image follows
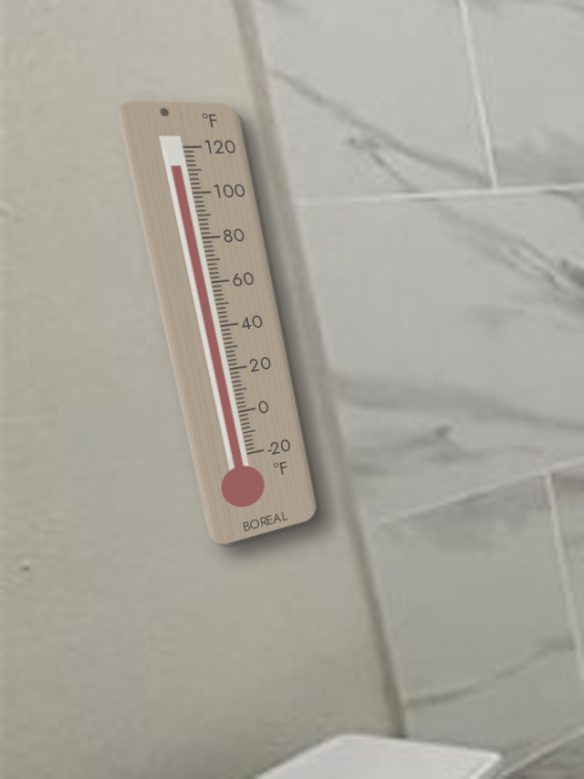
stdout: °F 112
